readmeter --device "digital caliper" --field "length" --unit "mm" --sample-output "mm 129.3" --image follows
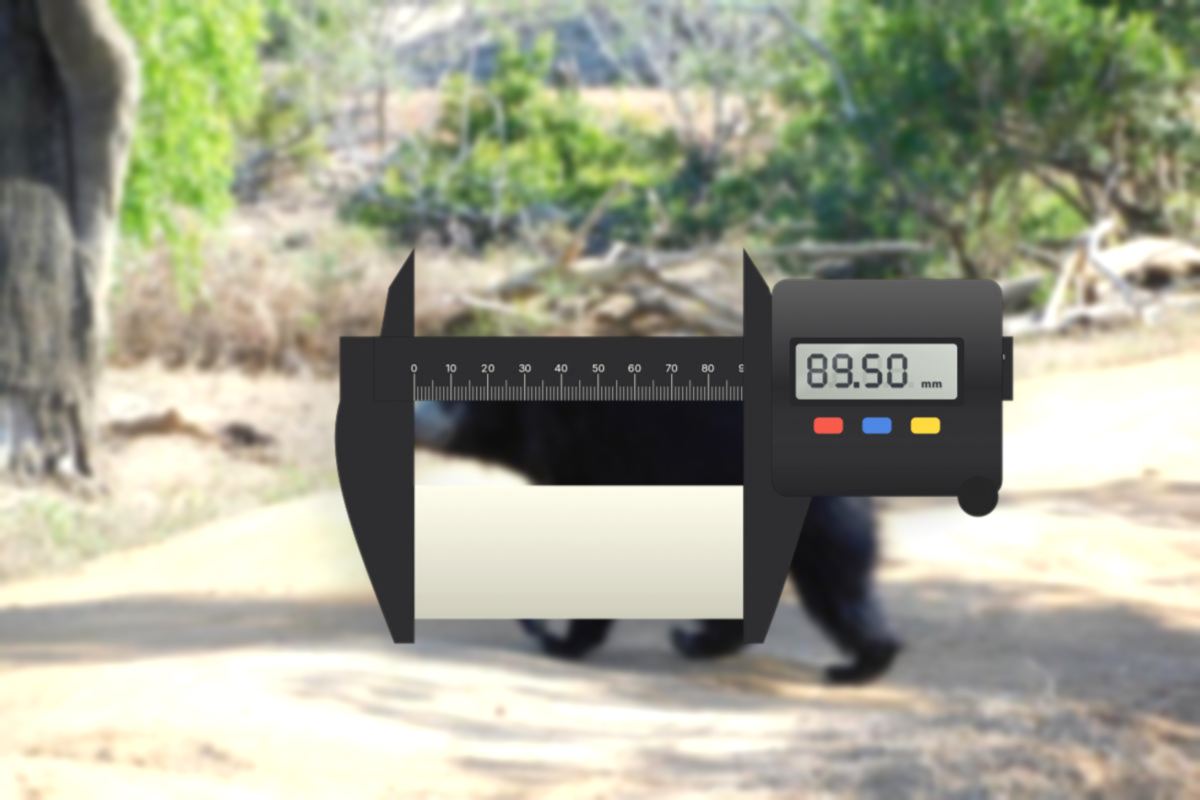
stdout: mm 89.50
